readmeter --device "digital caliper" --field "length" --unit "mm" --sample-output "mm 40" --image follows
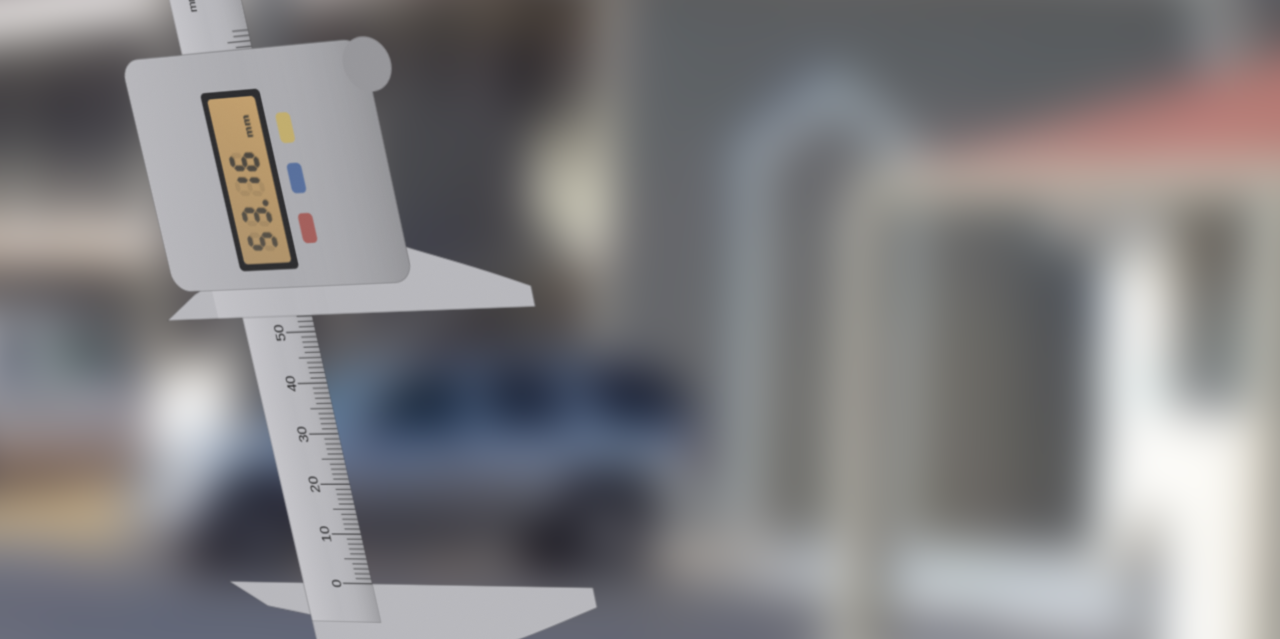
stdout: mm 53.16
